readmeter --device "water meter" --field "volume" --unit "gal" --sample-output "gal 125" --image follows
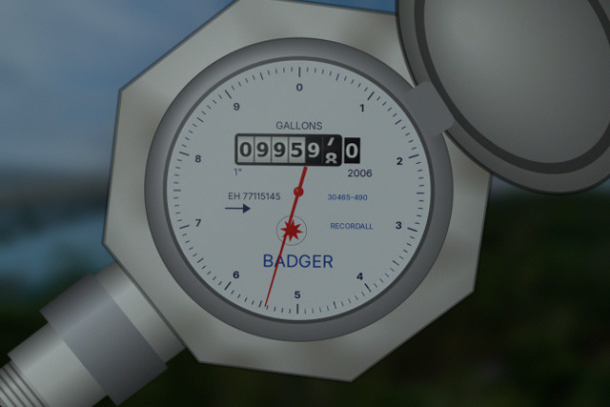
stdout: gal 995975.4
